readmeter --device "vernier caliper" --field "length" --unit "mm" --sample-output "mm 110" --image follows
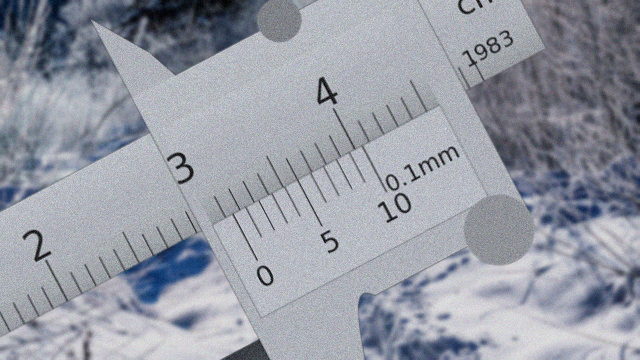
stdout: mm 31.5
